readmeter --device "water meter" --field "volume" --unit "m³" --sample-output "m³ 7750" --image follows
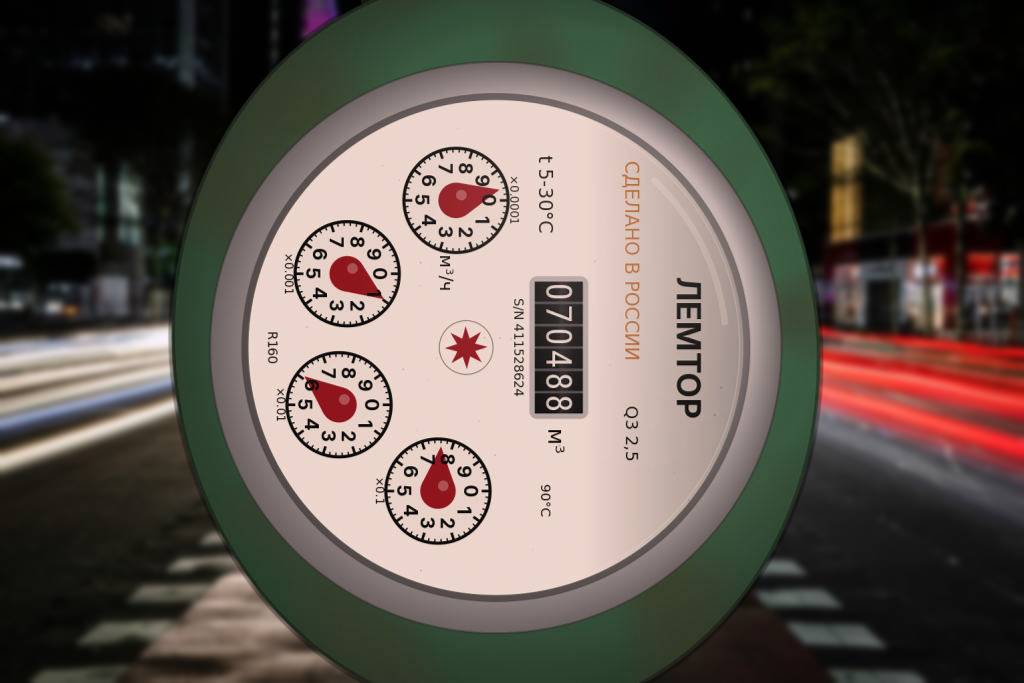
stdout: m³ 70488.7609
